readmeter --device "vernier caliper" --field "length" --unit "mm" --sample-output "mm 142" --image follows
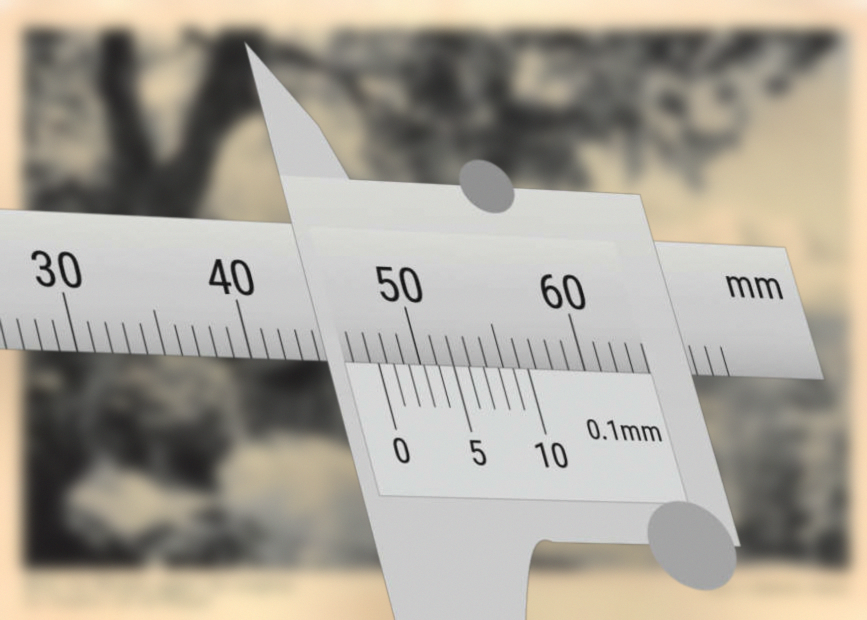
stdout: mm 47.5
